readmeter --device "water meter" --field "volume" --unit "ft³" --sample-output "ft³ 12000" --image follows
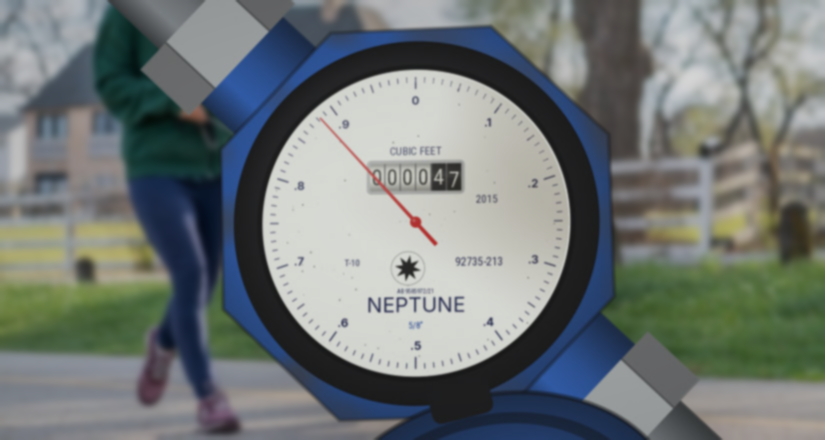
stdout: ft³ 46.88
